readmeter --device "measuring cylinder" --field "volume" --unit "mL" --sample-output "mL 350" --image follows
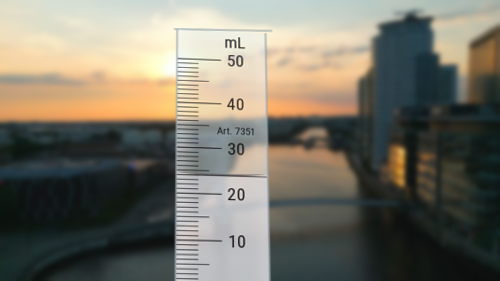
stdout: mL 24
